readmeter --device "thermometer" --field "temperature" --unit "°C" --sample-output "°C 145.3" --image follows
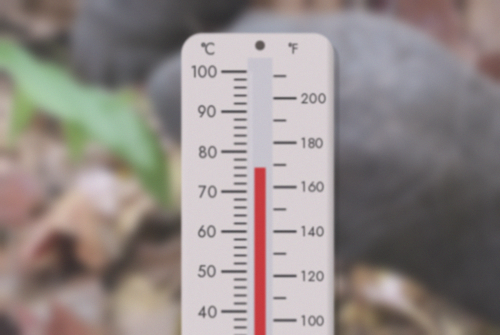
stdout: °C 76
